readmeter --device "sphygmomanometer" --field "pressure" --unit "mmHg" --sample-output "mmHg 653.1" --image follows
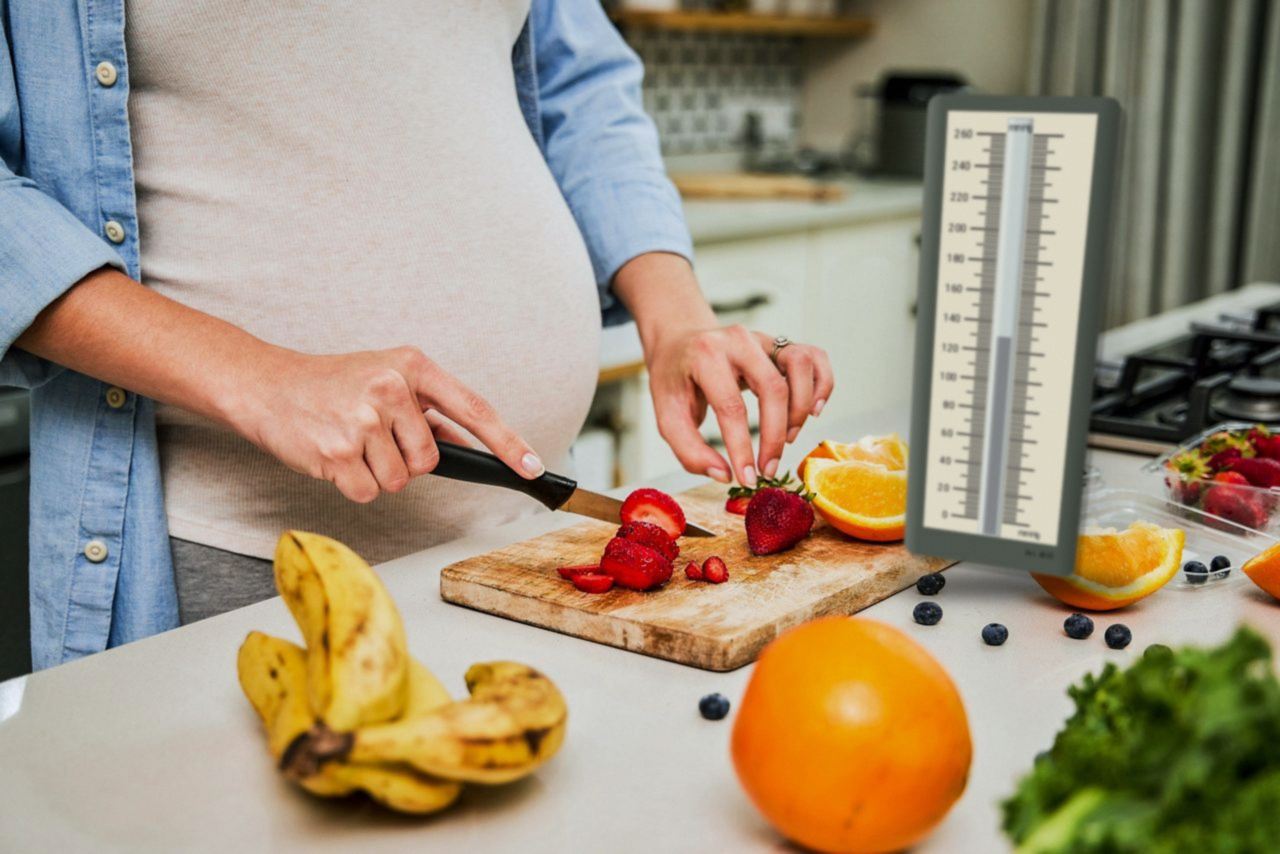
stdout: mmHg 130
